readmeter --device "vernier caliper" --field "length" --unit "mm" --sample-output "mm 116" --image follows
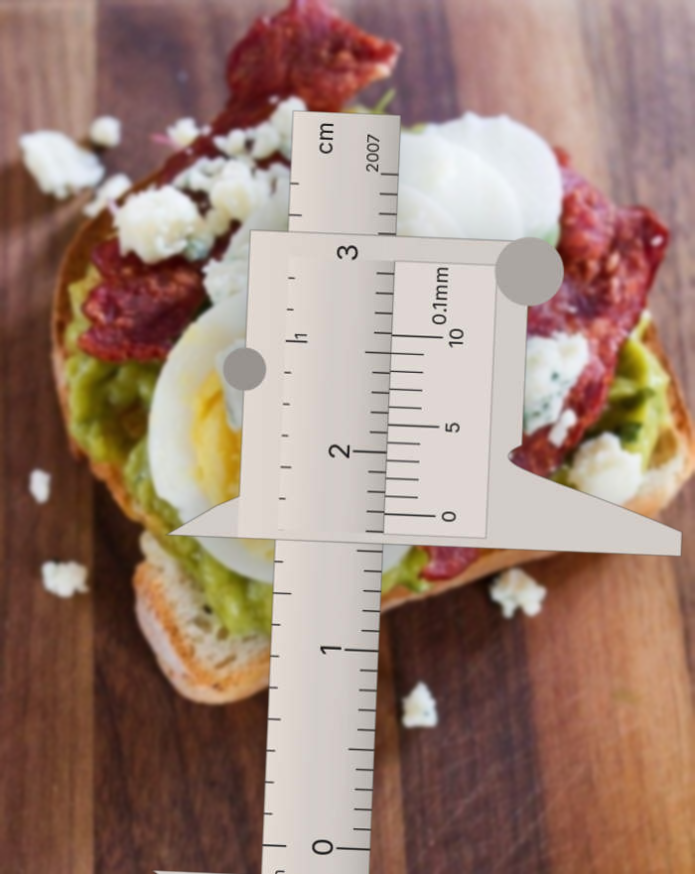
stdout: mm 16.9
